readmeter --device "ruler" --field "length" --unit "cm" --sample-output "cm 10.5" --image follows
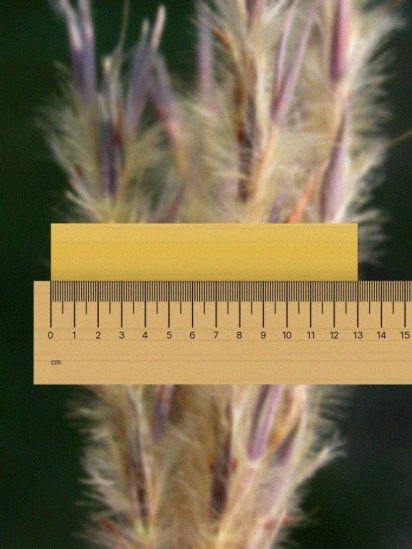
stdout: cm 13
